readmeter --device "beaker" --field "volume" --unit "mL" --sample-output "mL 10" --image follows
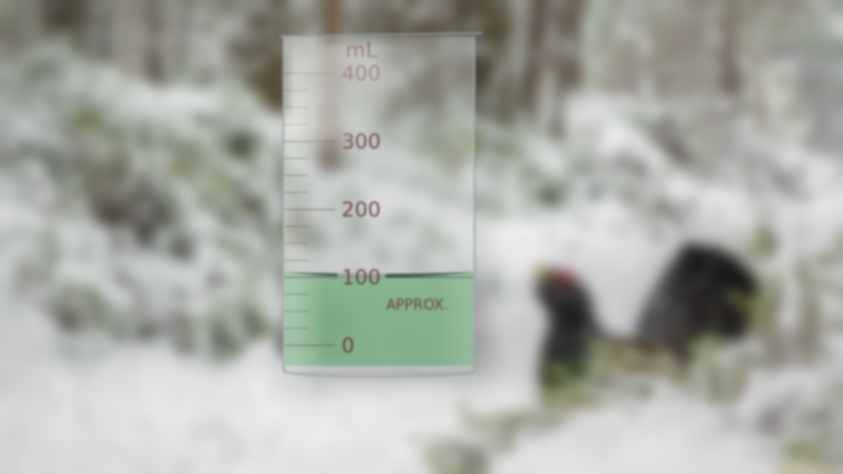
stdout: mL 100
